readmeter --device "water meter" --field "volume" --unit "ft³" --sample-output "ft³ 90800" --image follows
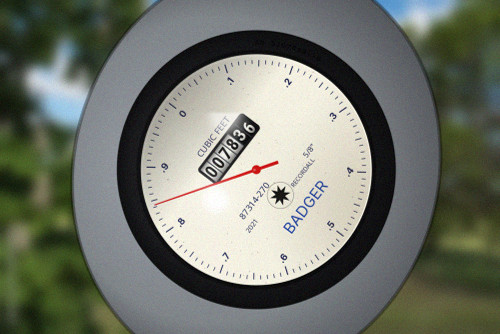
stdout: ft³ 7835.84
